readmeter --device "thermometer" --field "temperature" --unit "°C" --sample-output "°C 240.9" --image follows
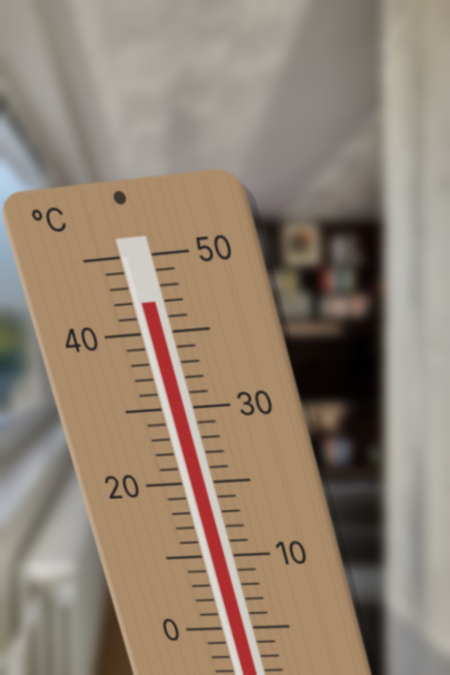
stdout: °C 44
